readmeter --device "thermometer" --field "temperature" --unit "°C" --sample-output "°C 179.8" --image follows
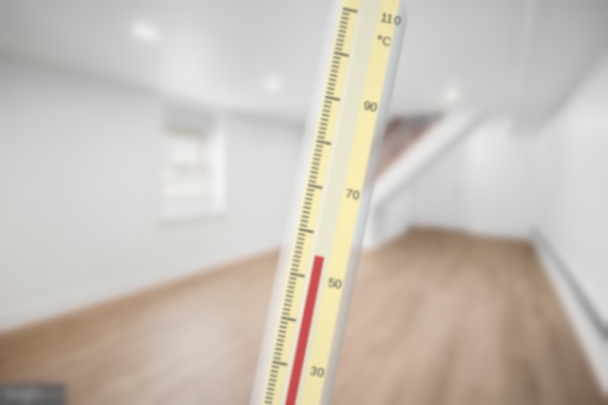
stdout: °C 55
